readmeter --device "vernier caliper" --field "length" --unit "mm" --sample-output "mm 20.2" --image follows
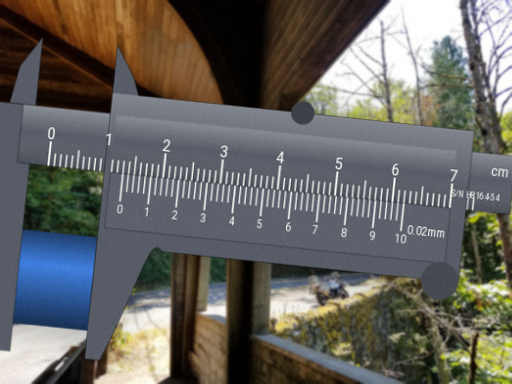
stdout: mm 13.0
